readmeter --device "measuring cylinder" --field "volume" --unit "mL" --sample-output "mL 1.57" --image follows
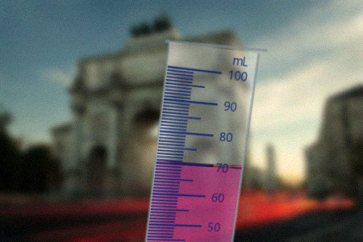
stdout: mL 70
